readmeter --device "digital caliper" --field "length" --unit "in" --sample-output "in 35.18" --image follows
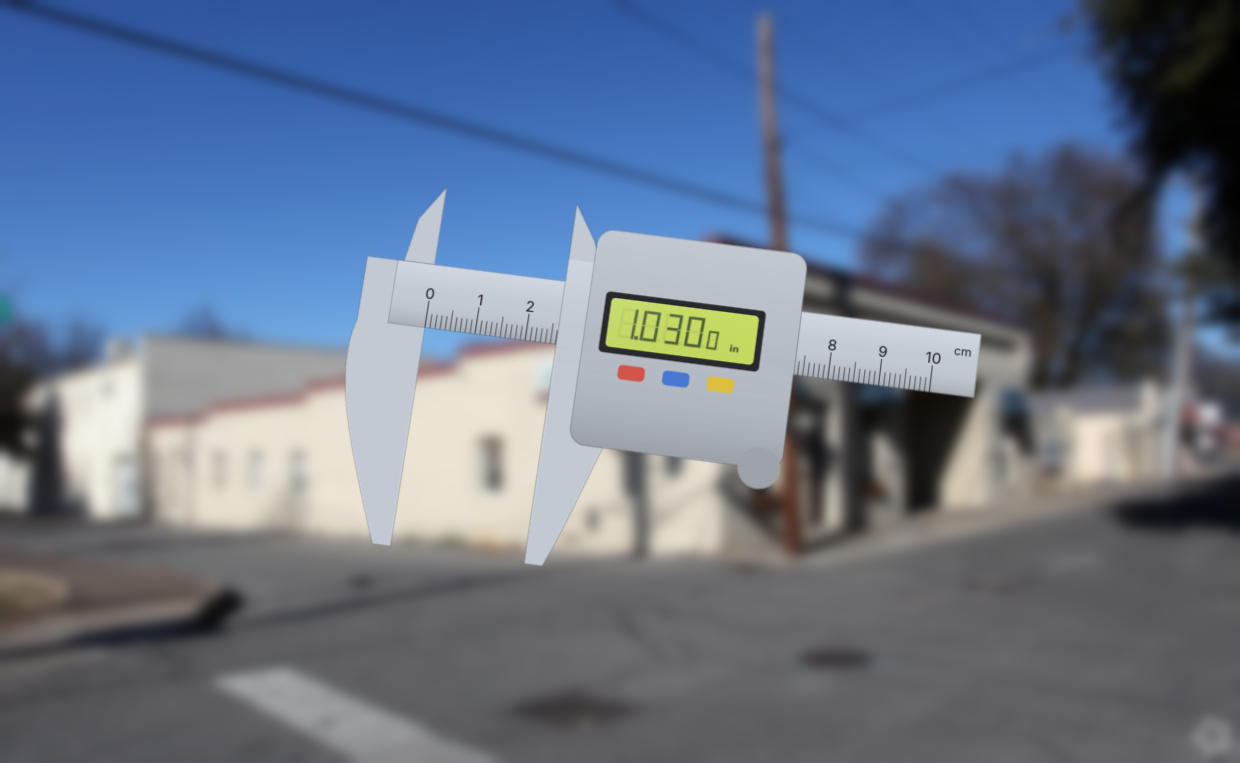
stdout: in 1.0300
